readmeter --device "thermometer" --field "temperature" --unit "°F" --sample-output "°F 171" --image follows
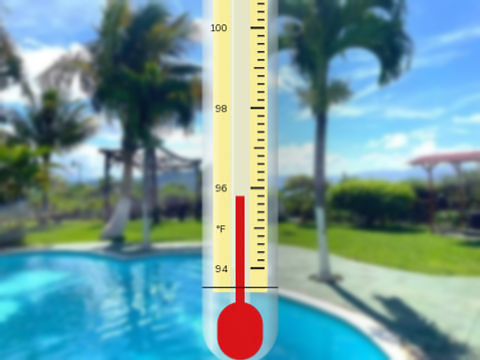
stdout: °F 95.8
